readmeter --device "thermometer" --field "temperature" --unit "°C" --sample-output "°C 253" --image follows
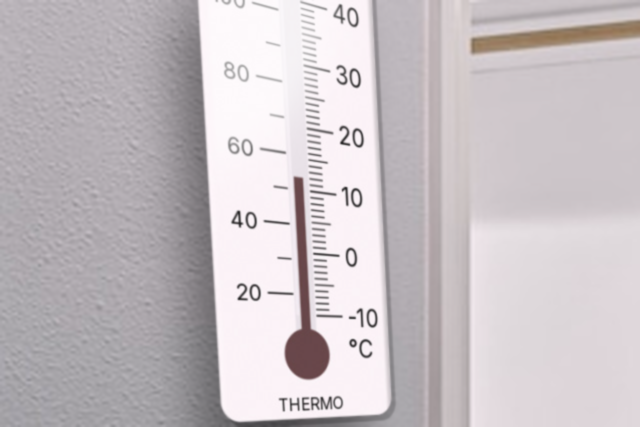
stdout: °C 12
